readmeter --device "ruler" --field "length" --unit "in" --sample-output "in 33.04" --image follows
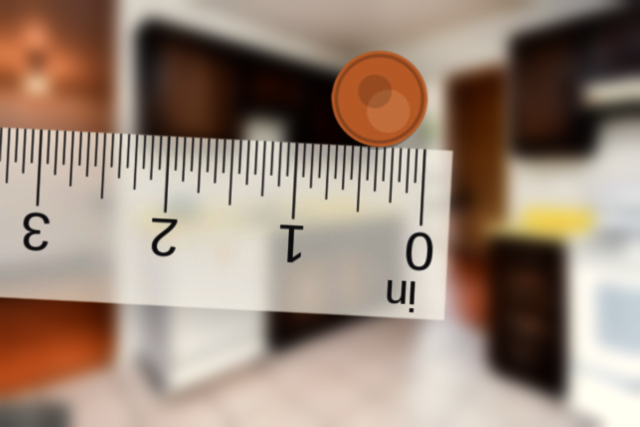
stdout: in 0.75
